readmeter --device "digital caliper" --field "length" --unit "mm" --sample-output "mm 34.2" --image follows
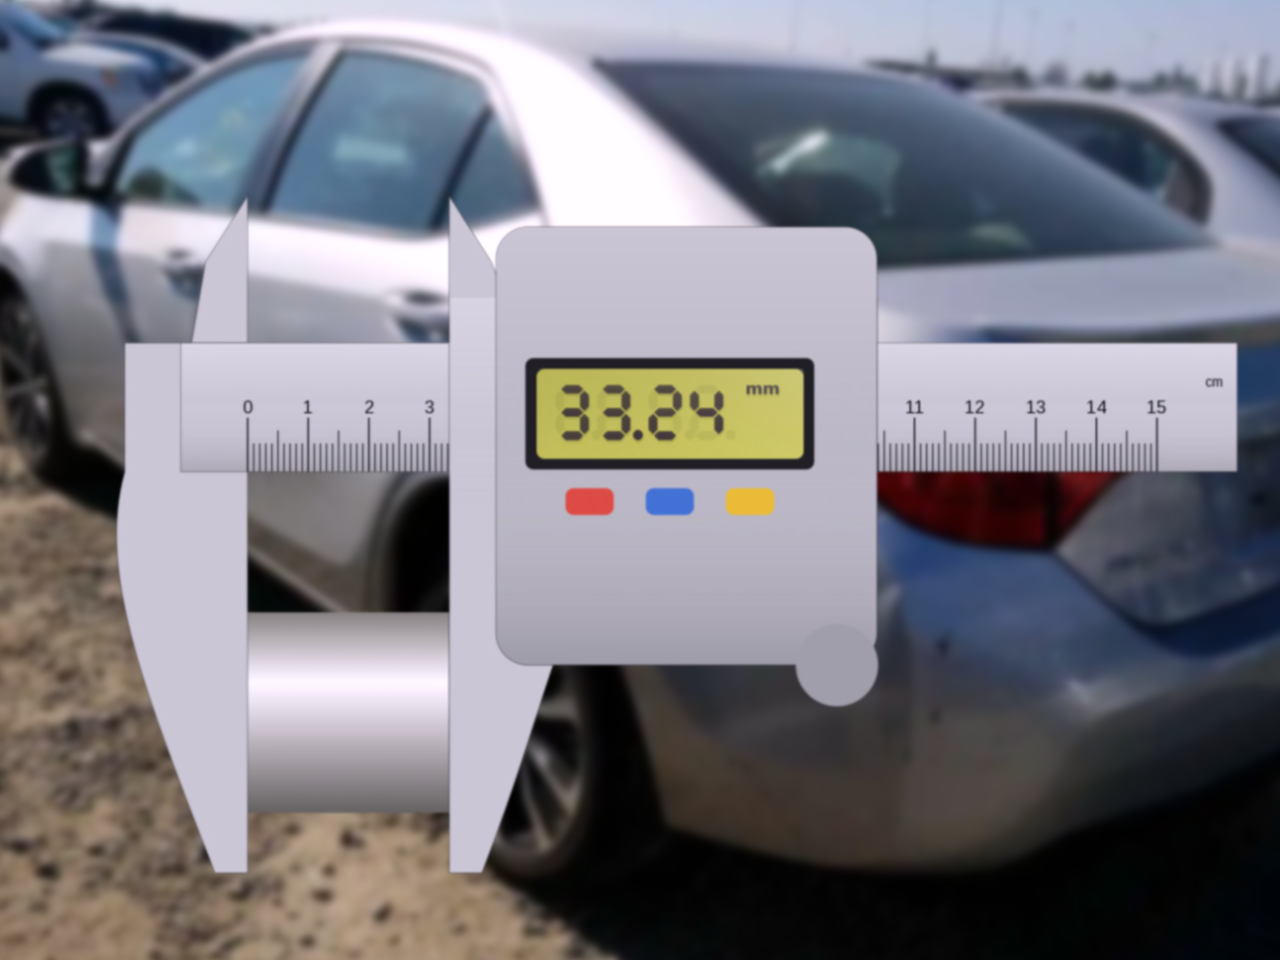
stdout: mm 33.24
